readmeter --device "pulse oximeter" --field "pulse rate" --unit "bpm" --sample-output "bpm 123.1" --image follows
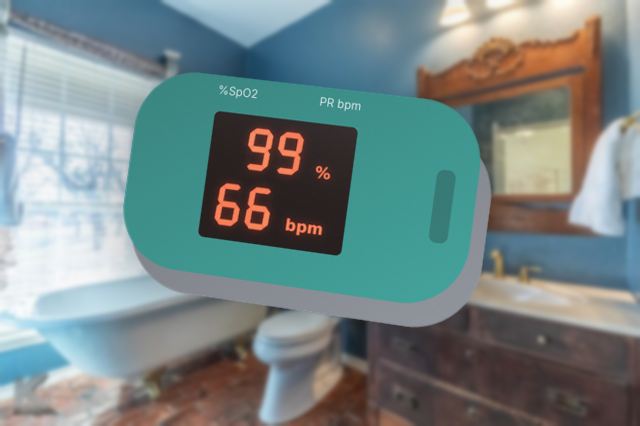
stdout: bpm 66
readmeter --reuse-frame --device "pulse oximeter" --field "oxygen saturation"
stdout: % 99
